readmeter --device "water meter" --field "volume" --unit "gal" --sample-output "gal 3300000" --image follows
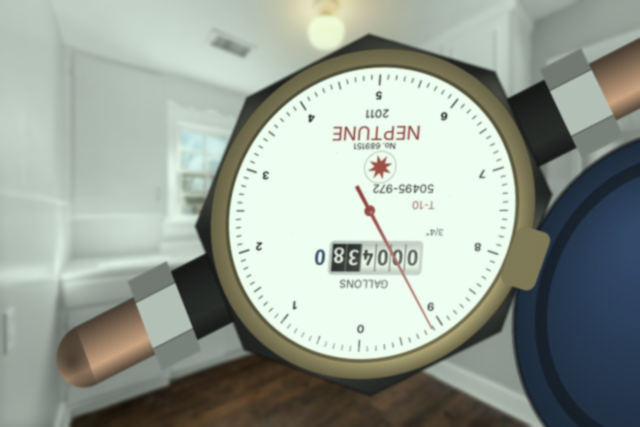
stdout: gal 4379.1
